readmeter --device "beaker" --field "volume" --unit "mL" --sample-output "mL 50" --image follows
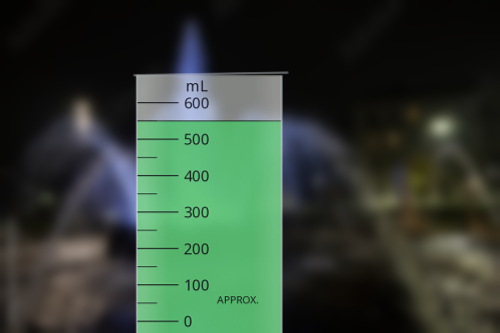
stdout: mL 550
